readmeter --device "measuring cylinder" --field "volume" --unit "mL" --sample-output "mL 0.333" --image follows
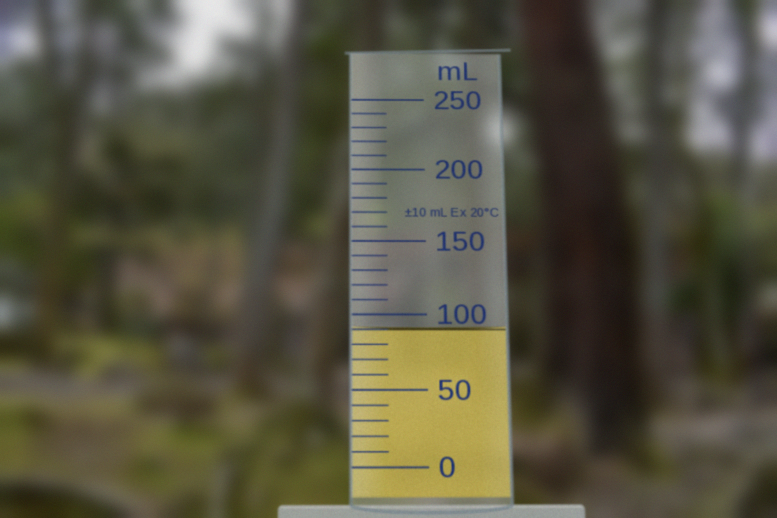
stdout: mL 90
